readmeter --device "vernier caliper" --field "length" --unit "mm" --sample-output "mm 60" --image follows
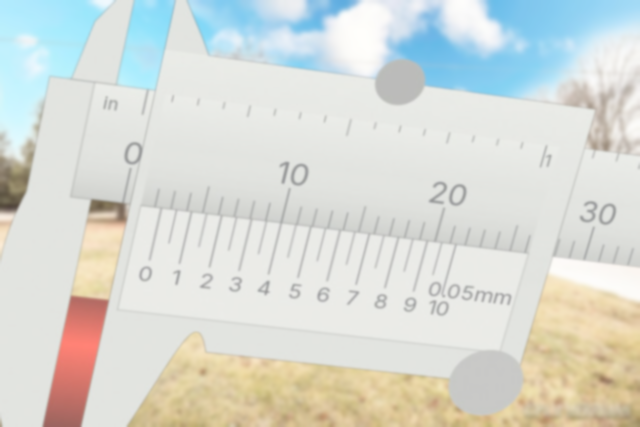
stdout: mm 2.4
